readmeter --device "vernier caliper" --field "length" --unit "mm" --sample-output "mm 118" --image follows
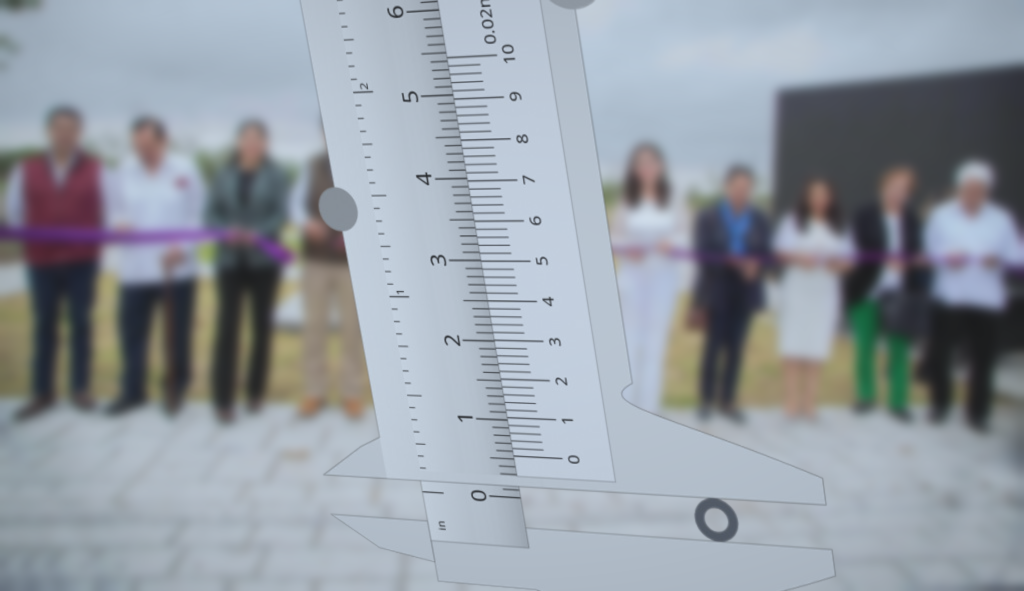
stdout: mm 5.4
